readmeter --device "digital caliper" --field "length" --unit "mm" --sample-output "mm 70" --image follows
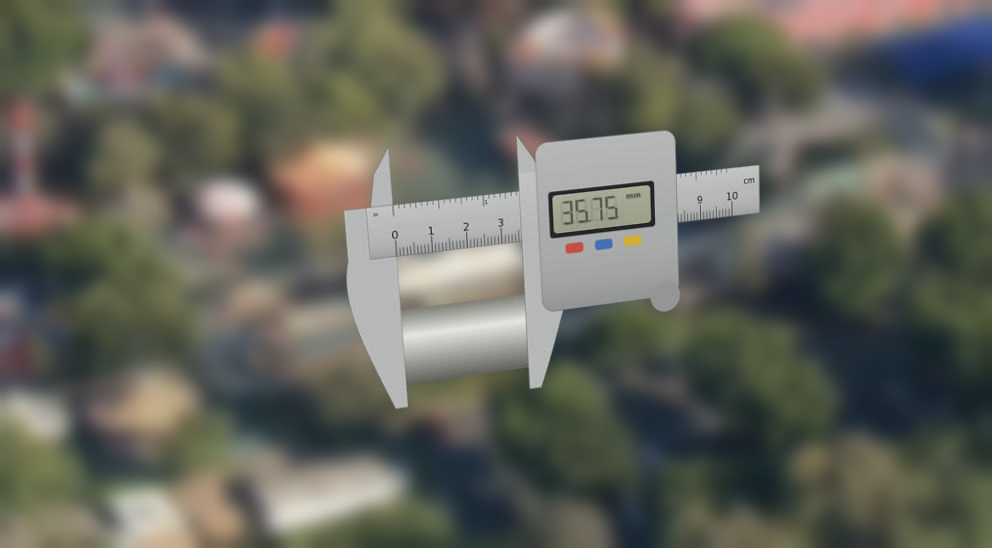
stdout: mm 35.75
